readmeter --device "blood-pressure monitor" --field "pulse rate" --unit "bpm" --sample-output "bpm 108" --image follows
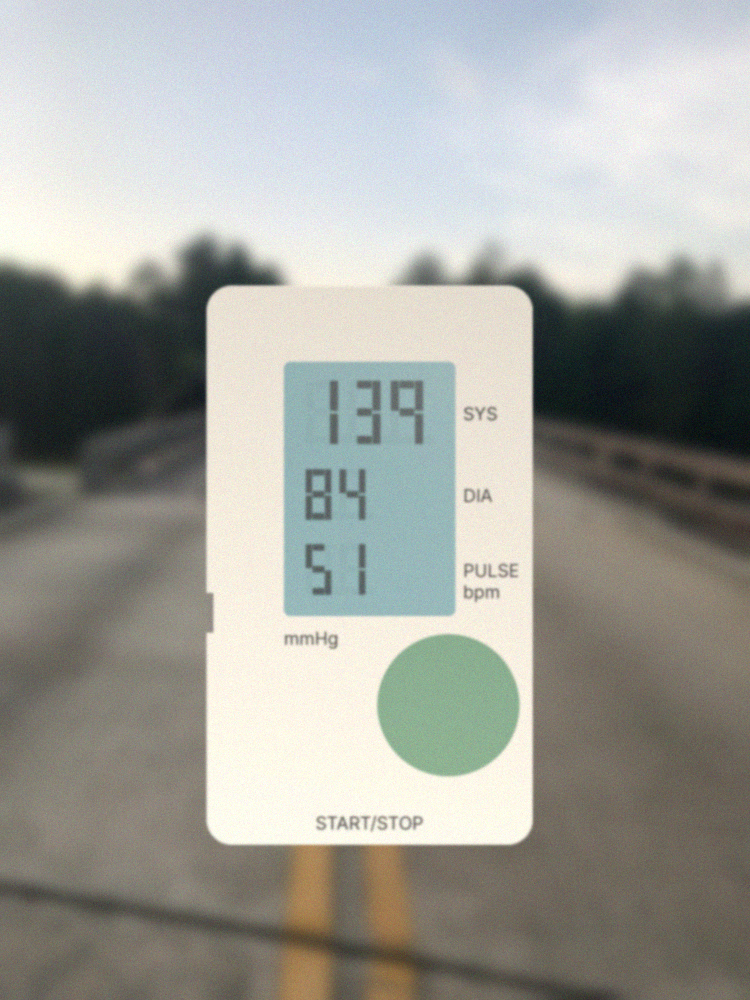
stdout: bpm 51
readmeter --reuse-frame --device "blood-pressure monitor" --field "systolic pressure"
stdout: mmHg 139
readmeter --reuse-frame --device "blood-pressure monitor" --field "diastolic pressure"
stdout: mmHg 84
